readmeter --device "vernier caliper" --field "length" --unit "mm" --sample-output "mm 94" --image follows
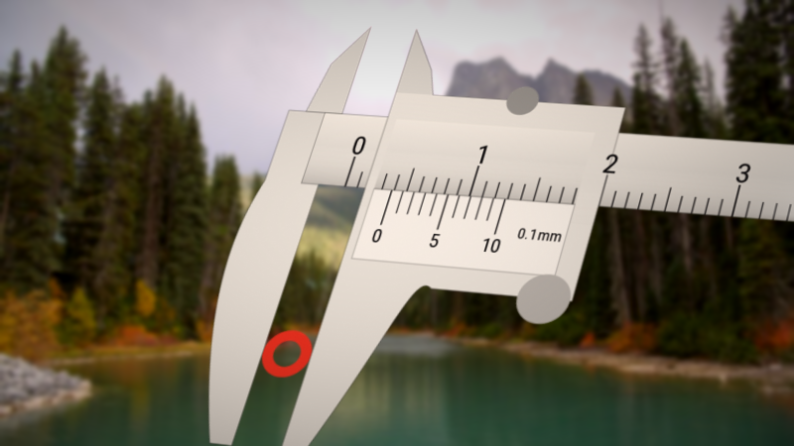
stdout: mm 3.8
